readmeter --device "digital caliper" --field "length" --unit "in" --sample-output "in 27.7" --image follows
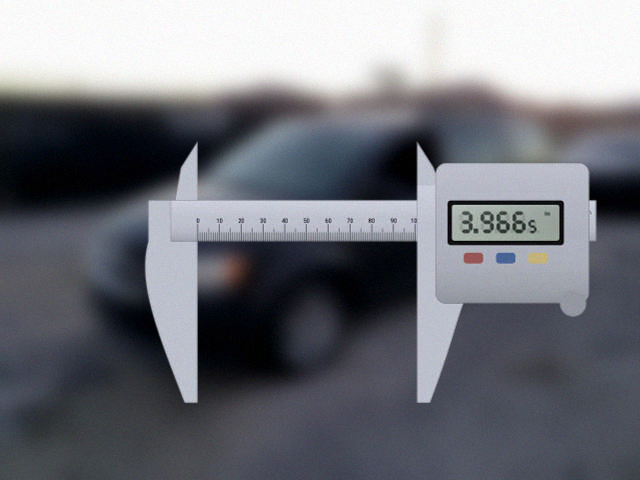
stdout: in 3.9665
